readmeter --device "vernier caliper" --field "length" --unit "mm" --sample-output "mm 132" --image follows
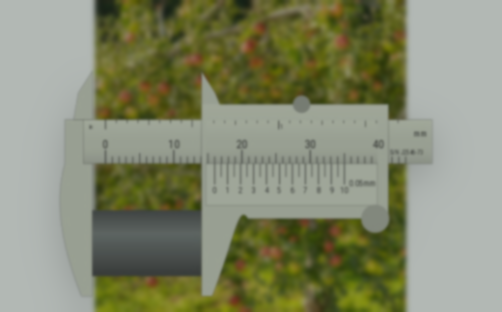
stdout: mm 16.0
